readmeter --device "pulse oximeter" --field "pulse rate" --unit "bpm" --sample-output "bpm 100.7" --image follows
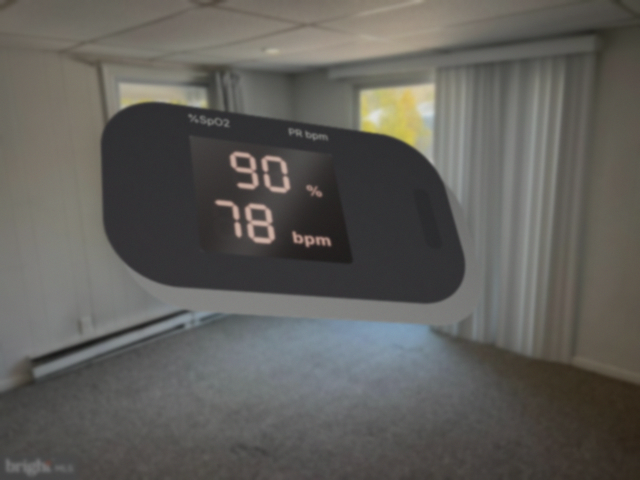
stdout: bpm 78
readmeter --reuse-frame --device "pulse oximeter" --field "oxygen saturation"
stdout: % 90
